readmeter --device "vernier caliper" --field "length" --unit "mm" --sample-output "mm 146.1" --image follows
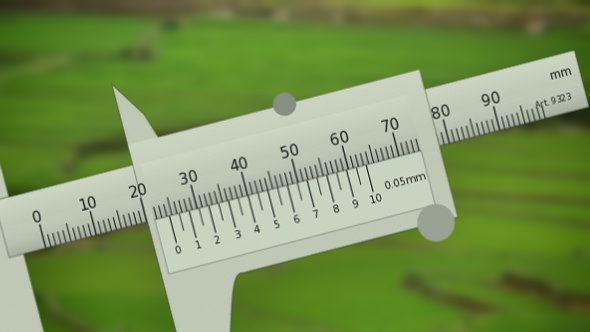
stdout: mm 24.5
